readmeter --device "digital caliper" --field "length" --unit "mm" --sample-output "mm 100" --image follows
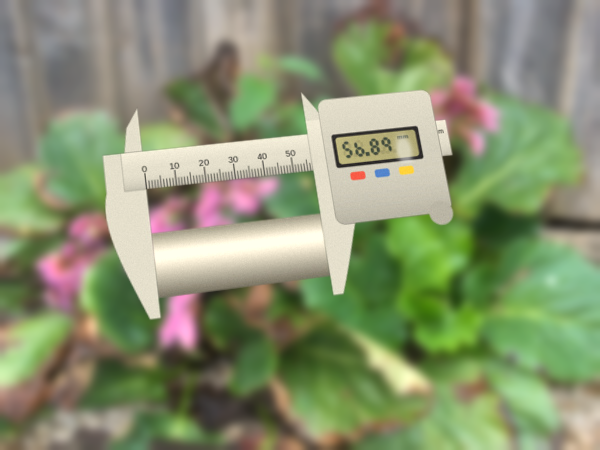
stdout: mm 56.89
